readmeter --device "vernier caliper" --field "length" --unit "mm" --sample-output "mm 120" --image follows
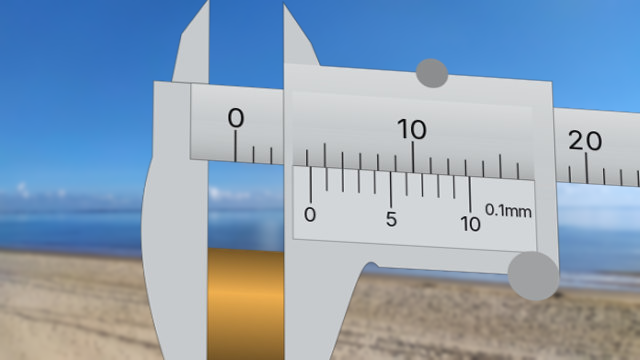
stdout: mm 4.2
